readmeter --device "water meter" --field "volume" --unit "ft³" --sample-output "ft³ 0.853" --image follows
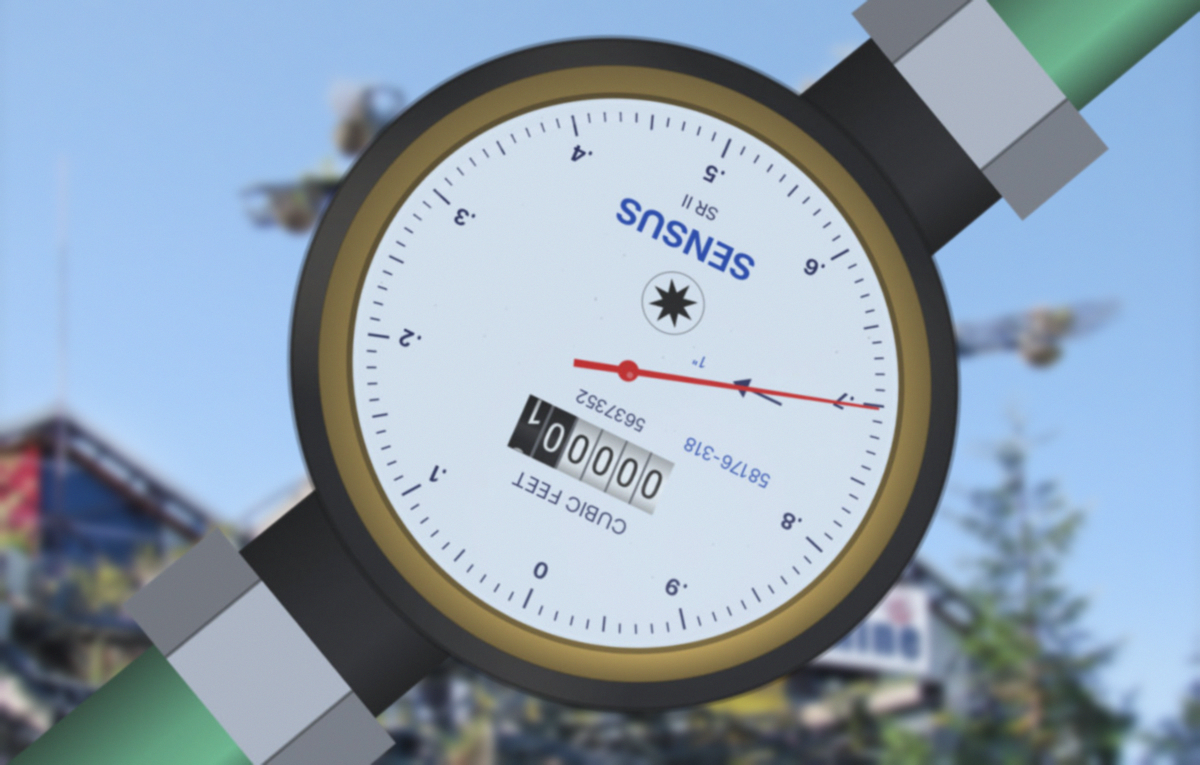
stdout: ft³ 0.70
